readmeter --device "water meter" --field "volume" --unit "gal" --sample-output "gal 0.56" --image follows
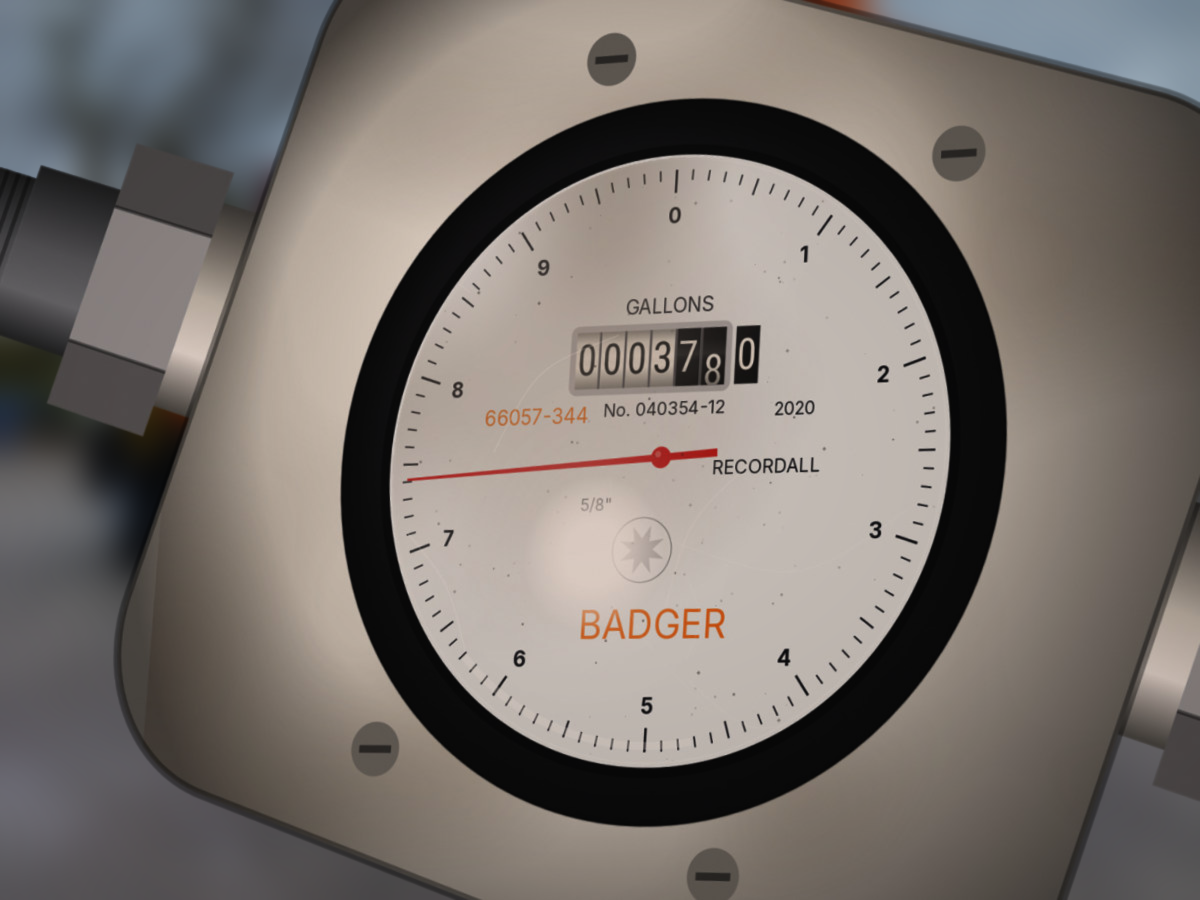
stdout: gal 3777.4
